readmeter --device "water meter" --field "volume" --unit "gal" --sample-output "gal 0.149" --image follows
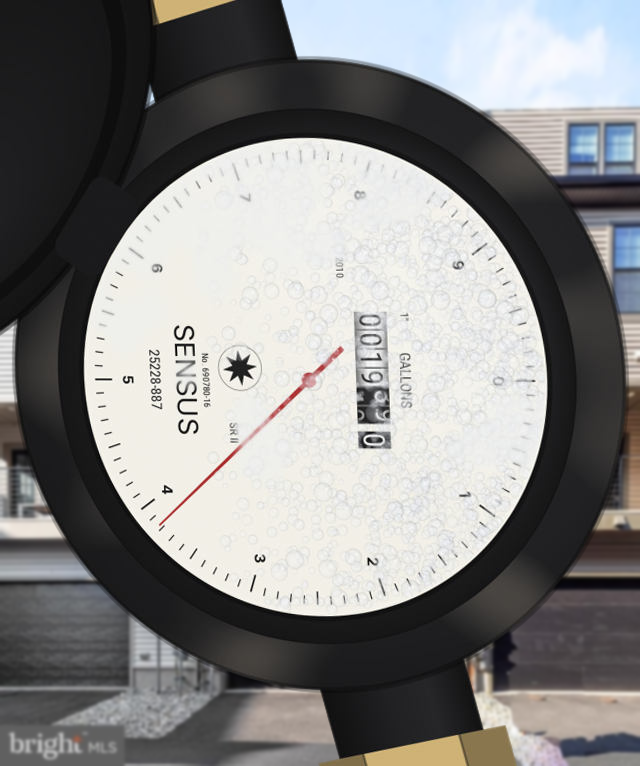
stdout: gal 19393.8
